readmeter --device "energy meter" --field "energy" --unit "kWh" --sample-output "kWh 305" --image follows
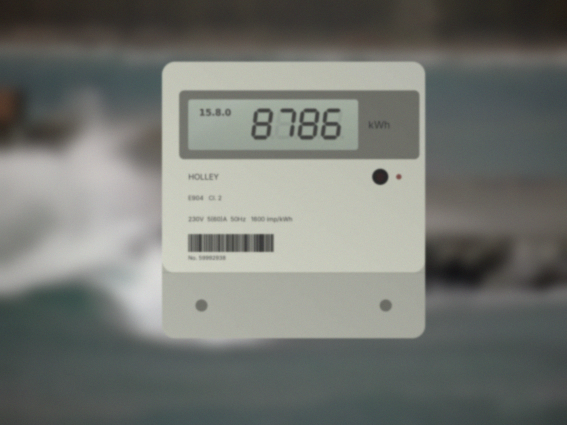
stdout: kWh 8786
